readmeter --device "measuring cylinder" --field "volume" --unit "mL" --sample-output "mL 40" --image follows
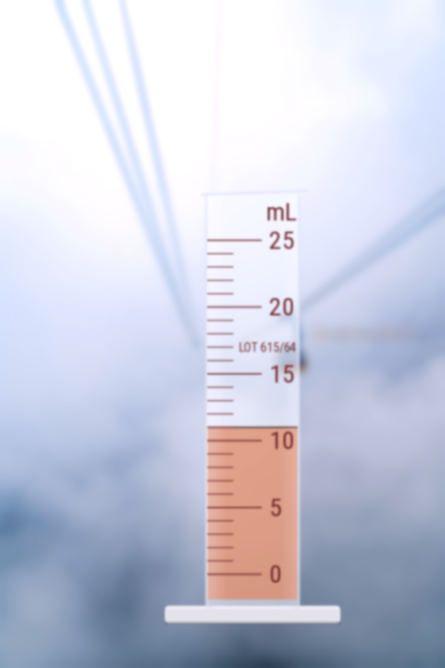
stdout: mL 11
